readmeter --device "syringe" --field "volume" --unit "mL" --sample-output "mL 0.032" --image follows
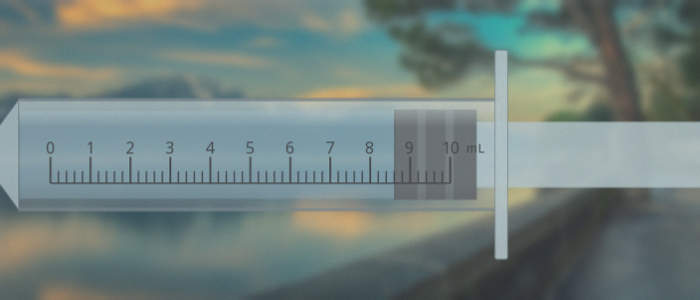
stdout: mL 8.6
